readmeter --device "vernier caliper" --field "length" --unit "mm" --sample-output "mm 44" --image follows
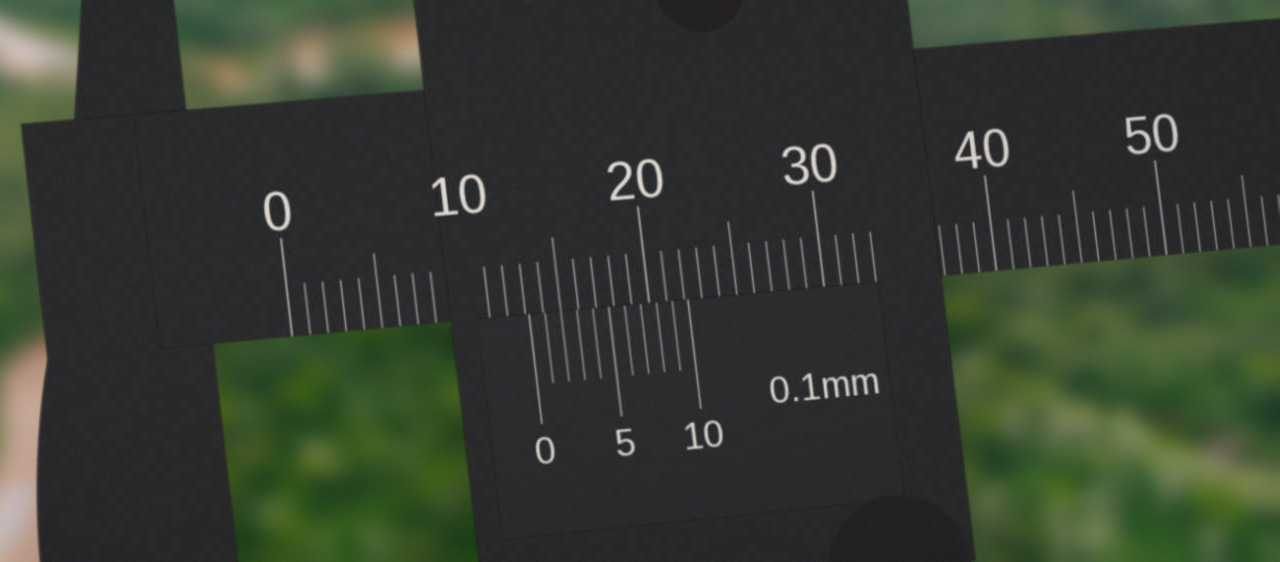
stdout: mm 13.2
